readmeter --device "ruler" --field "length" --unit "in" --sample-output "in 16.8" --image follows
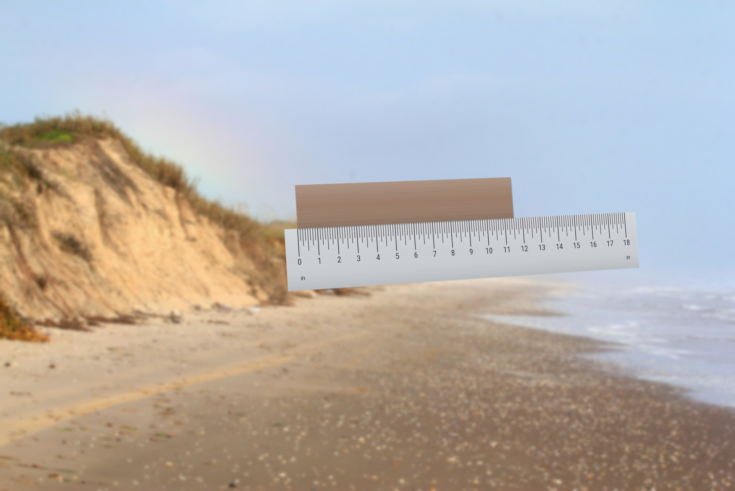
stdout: in 11.5
